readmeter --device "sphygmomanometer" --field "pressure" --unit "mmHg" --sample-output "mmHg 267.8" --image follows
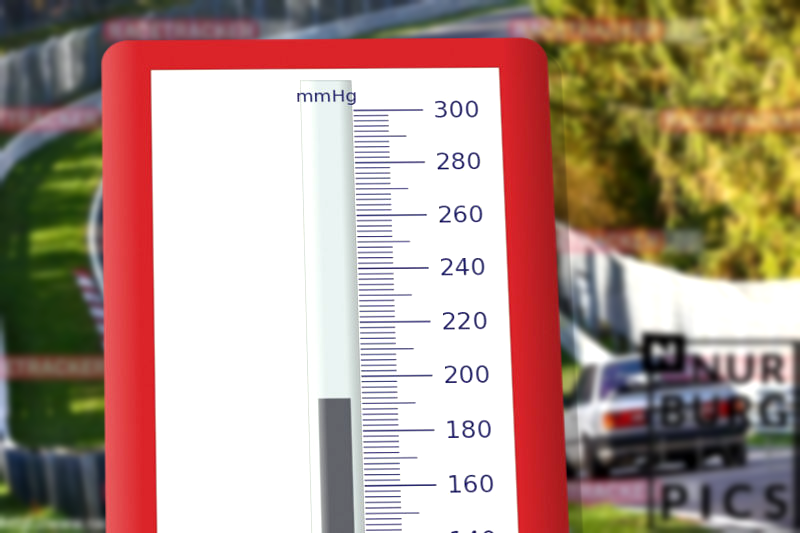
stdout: mmHg 192
